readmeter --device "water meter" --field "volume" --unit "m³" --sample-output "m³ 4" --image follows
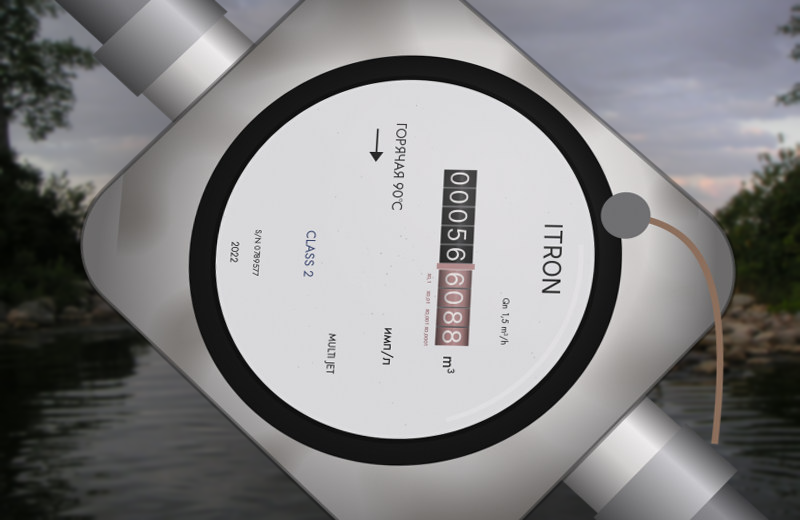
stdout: m³ 56.6088
